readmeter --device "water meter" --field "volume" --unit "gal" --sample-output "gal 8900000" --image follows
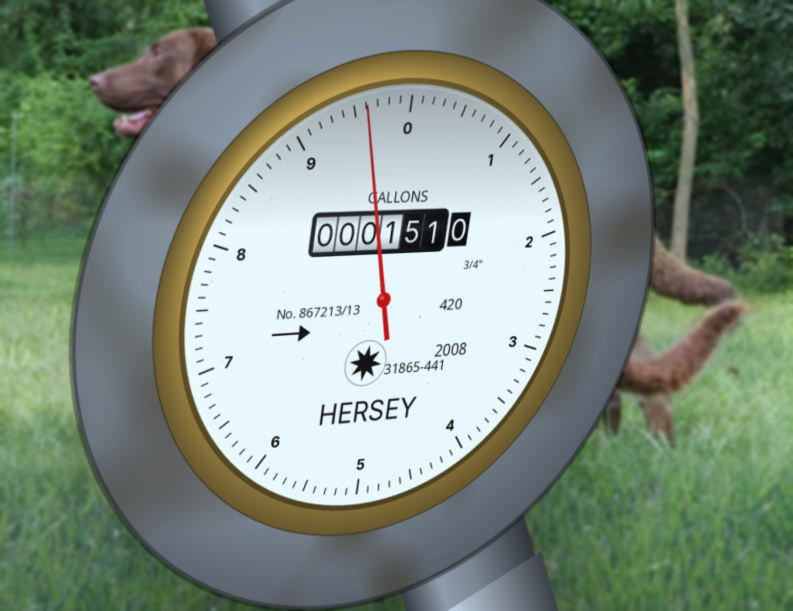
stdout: gal 1509.6
